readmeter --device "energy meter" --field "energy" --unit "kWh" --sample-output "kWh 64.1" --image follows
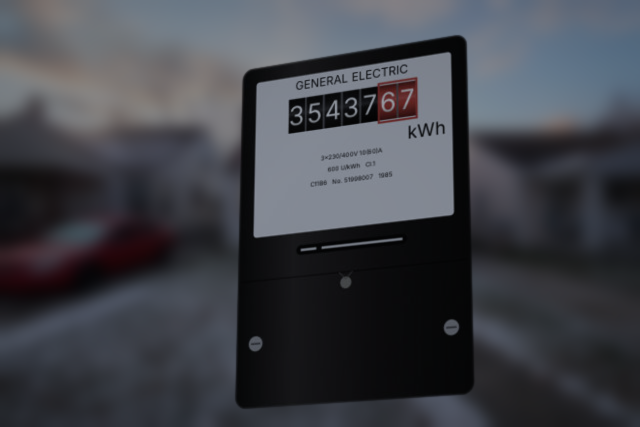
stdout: kWh 35437.67
